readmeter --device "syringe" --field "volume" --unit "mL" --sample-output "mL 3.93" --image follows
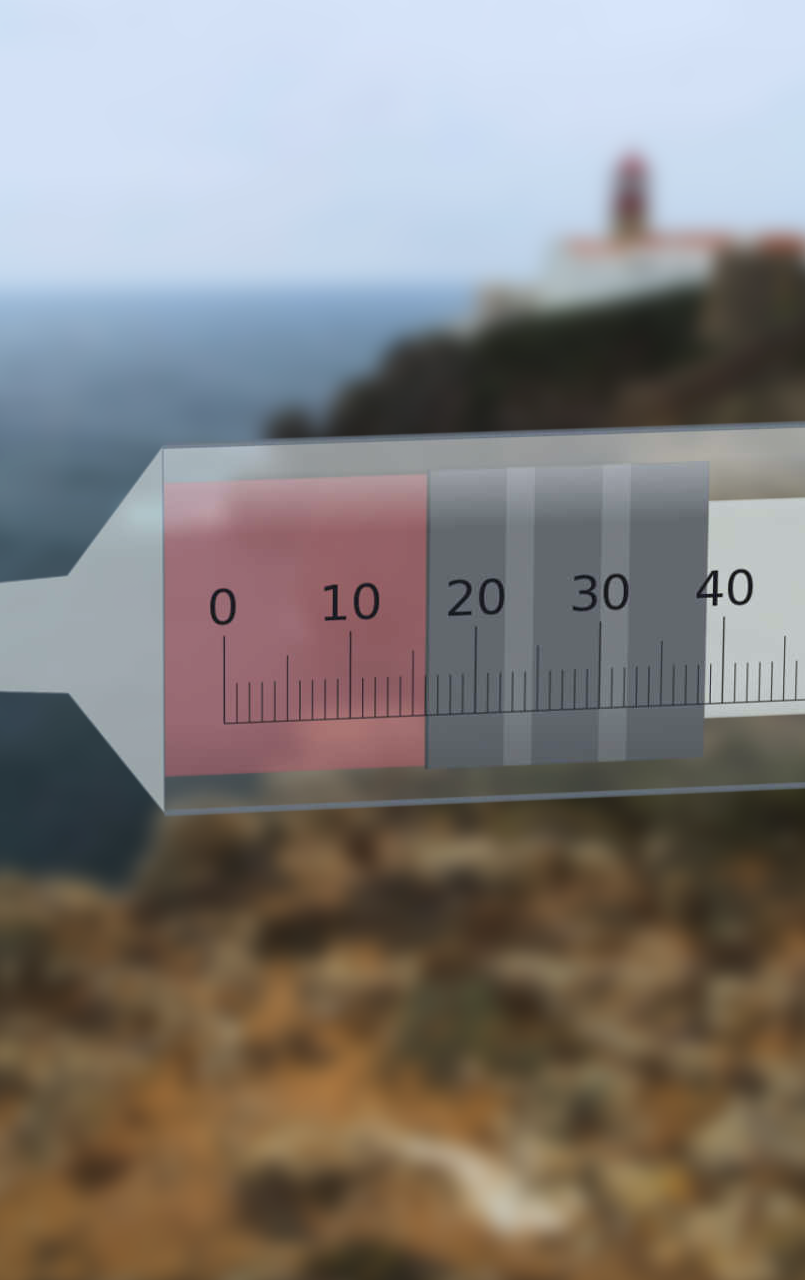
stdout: mL 16
